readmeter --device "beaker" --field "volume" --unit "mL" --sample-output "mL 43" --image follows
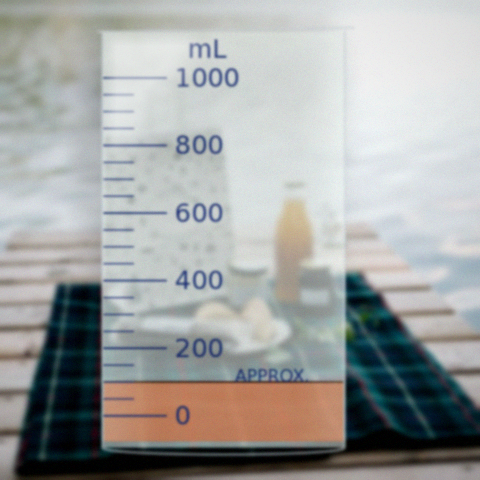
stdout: mL 100
